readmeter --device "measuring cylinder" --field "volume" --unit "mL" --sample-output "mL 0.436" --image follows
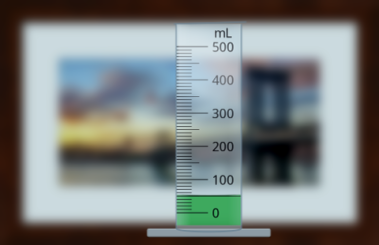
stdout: mL 50
